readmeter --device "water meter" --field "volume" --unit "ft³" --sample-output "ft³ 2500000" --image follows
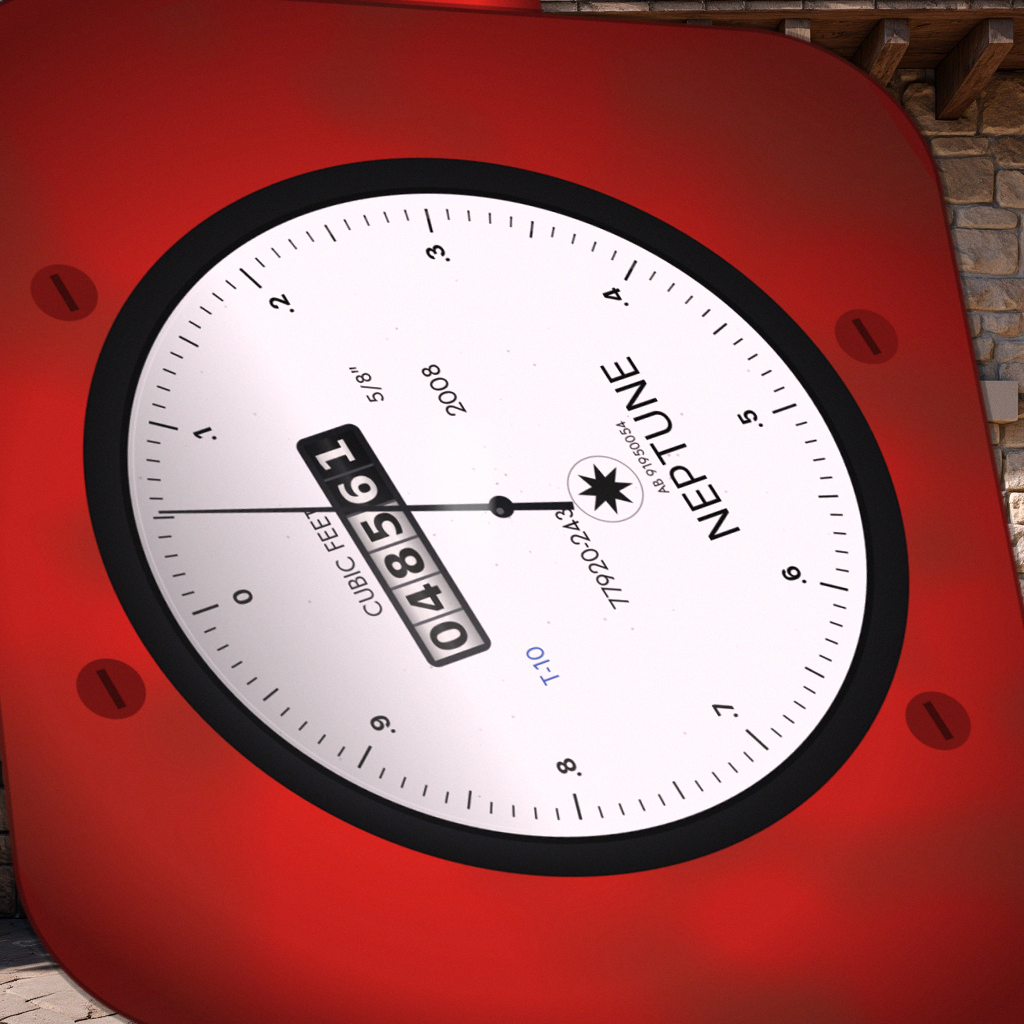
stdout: ft³ 48561.05
